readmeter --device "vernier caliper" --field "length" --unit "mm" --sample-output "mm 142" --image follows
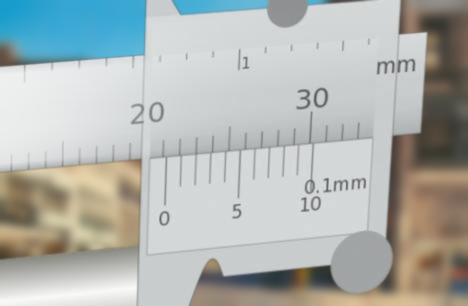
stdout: mm 21.2
